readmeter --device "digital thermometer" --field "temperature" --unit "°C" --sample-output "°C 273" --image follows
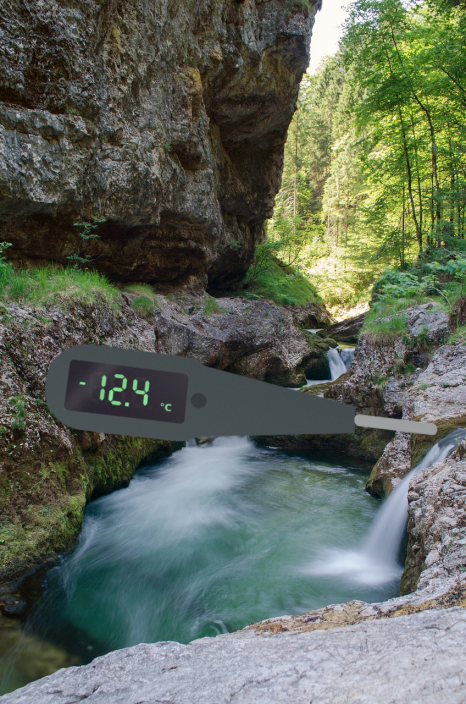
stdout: °C -12.4
